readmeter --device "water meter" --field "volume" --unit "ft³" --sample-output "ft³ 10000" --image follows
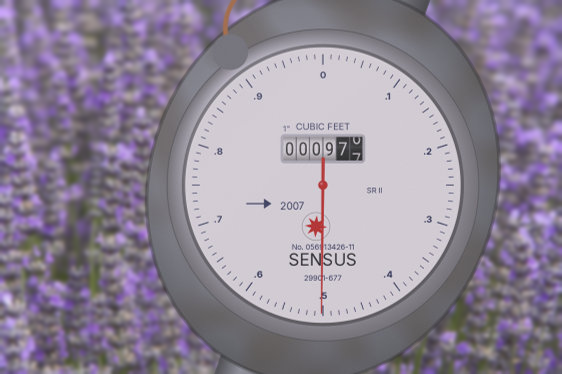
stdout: ft³ 976.50
